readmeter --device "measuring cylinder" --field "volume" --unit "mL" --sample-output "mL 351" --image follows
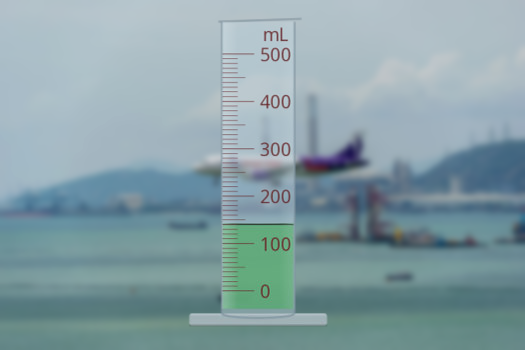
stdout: mL 140
